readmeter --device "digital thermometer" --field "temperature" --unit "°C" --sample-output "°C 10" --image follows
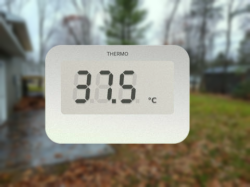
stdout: °C 37.5
